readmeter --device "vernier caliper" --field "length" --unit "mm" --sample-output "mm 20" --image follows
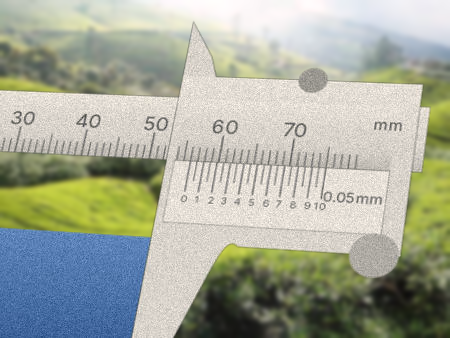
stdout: mm 56.0
